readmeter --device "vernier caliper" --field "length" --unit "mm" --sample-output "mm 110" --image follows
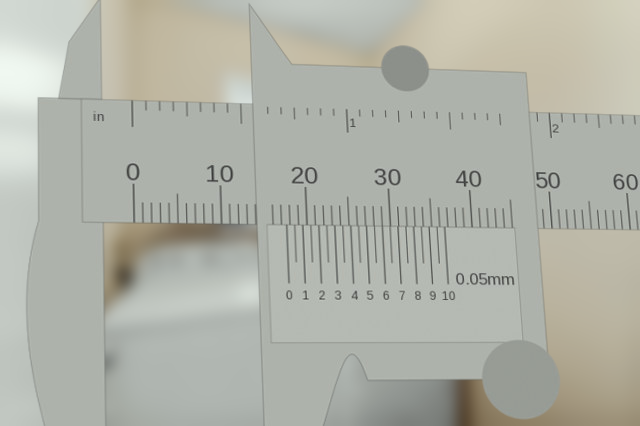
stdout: mm 17.6
